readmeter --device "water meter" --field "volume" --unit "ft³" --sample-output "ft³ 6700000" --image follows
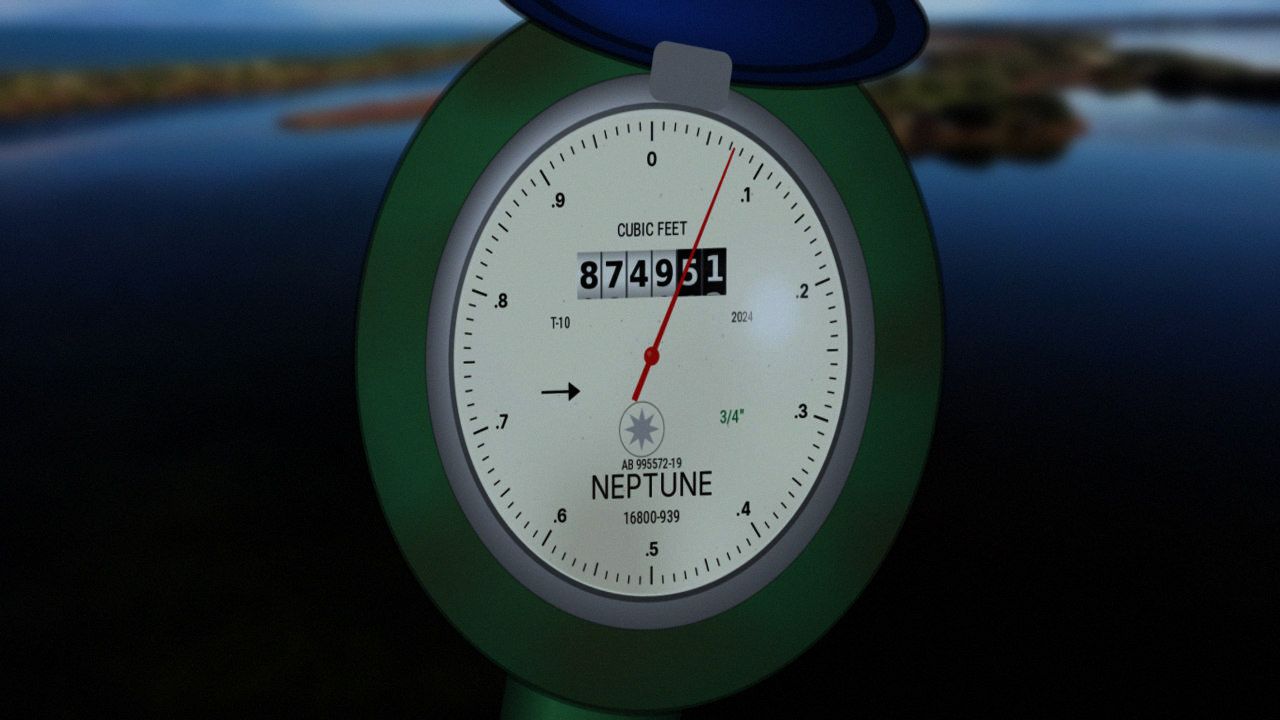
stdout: ft³ 874951.07
